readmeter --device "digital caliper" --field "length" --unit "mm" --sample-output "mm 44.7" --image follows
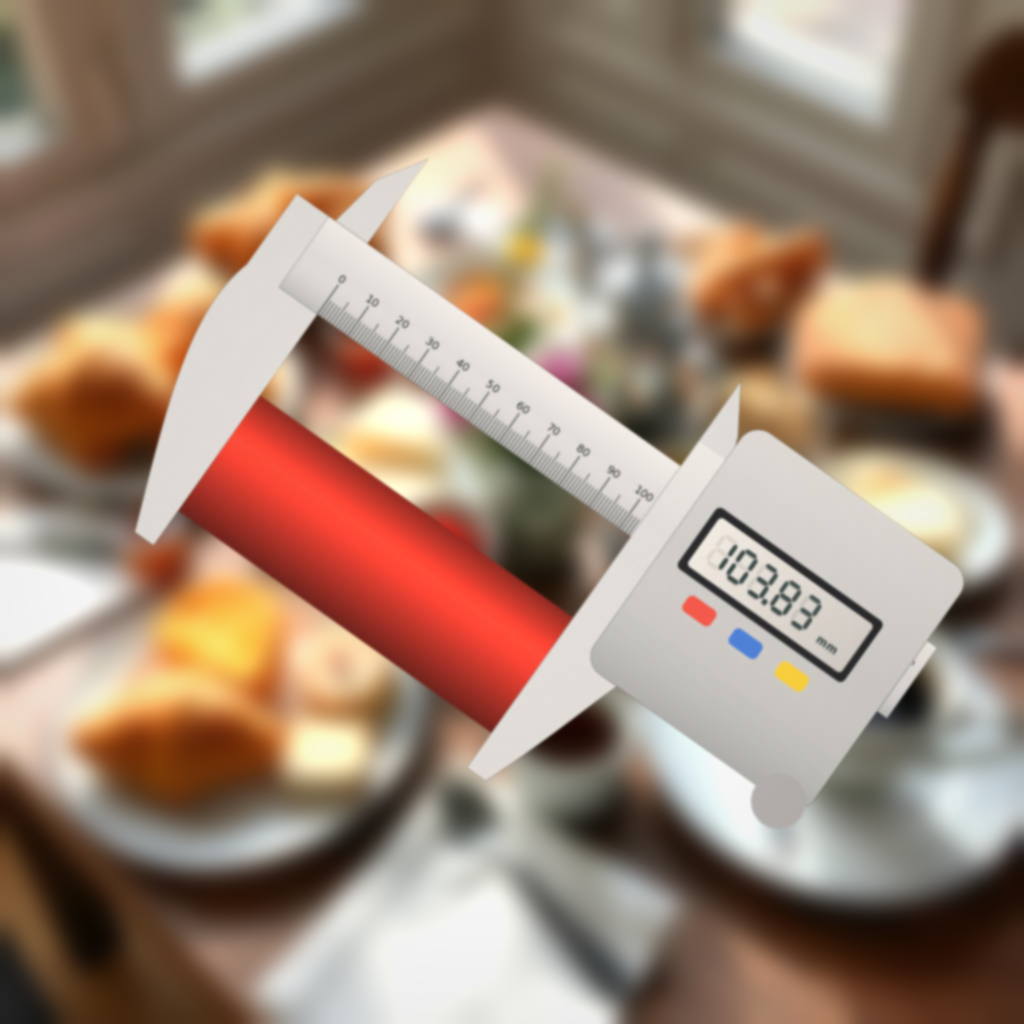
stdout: mm 103.83
